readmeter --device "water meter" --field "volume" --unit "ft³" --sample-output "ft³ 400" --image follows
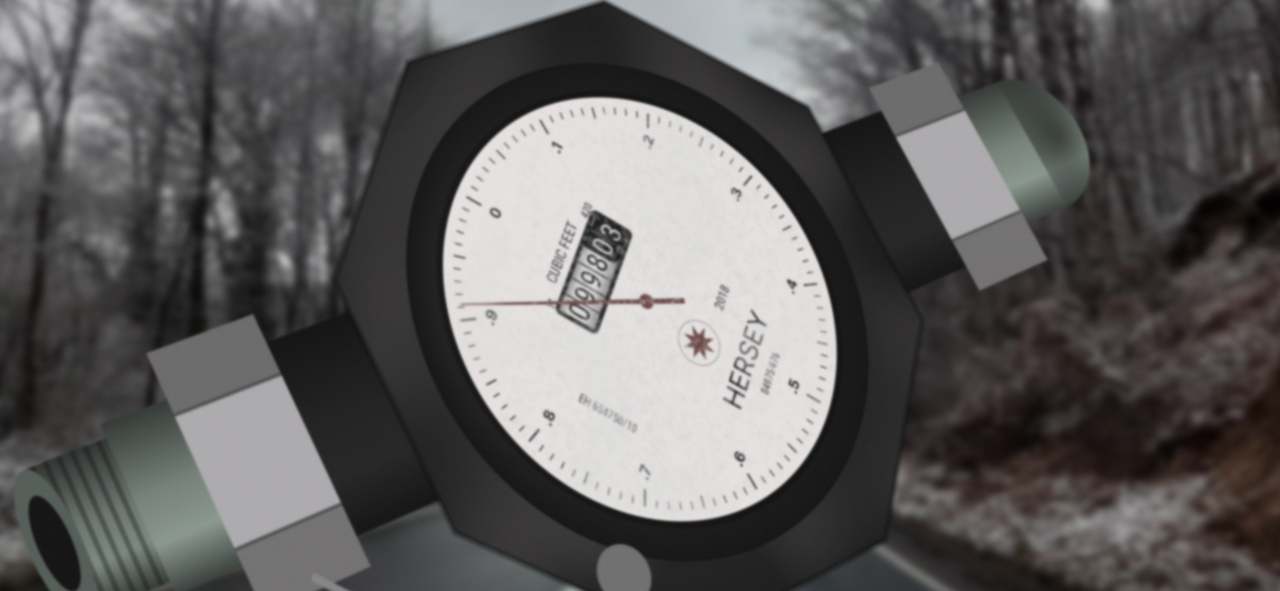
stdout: ft³ 99802.91
